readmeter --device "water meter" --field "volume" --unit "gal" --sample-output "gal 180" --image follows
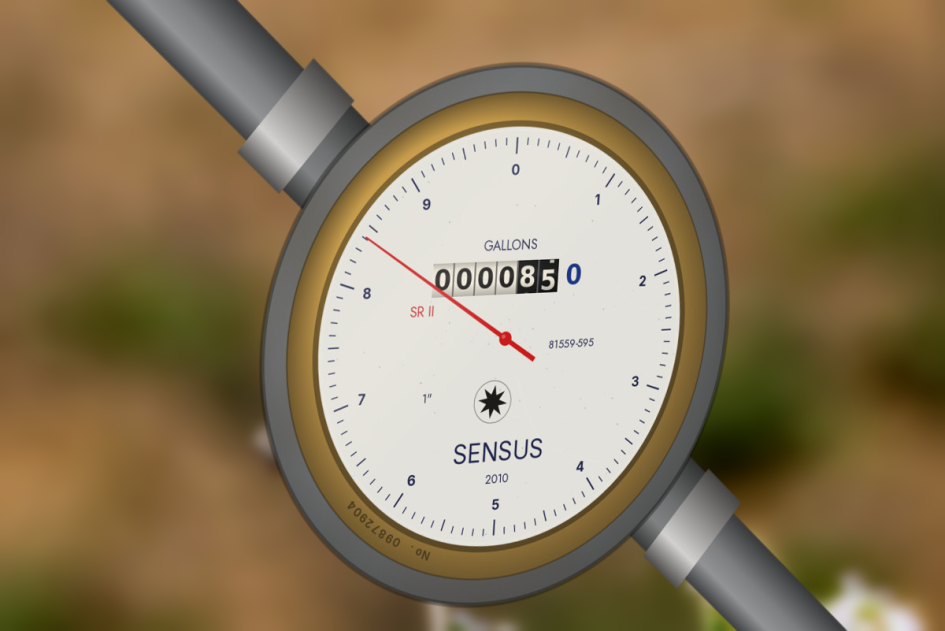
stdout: gal 848.4
